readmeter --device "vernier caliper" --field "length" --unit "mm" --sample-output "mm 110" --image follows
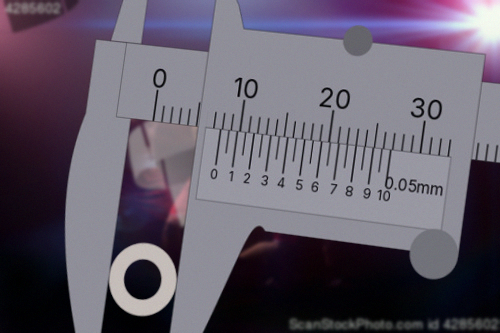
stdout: mm 7.8
